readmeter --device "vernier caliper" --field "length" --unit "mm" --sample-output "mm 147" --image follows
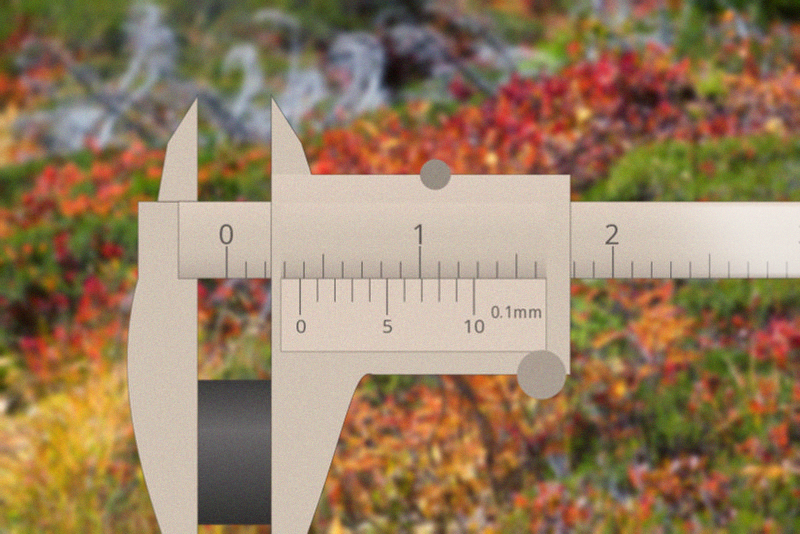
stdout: mm 3.8
